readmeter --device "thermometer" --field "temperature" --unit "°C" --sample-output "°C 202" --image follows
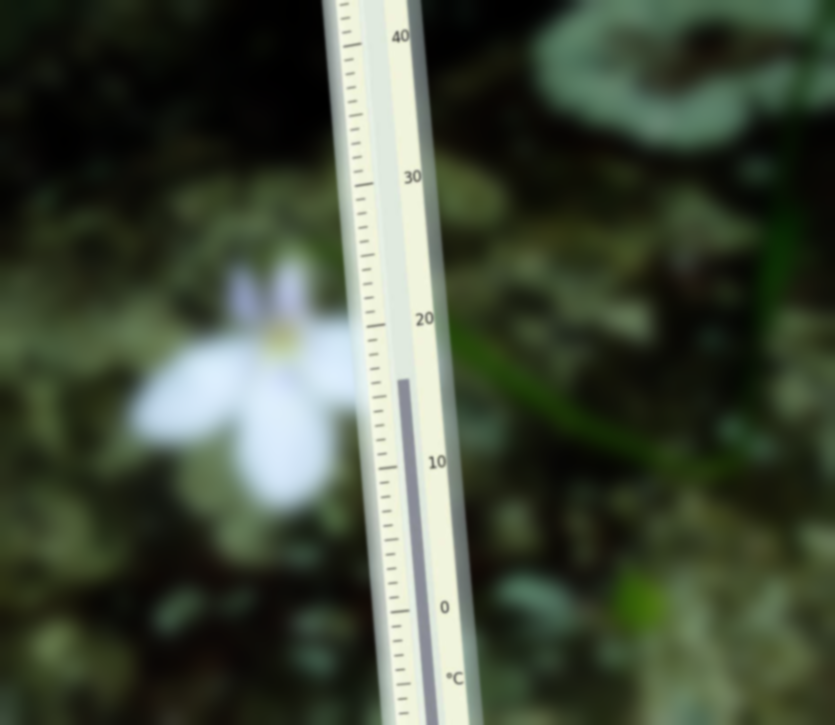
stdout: °C 16
